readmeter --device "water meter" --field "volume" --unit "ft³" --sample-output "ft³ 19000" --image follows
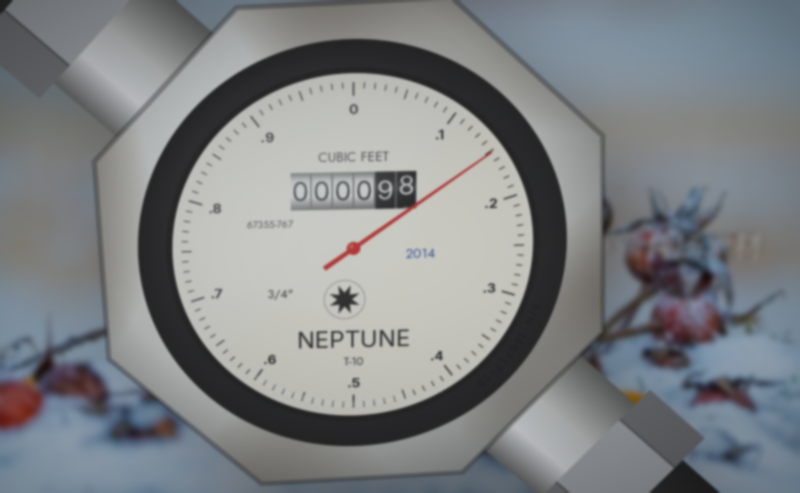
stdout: ft³ 98.15
